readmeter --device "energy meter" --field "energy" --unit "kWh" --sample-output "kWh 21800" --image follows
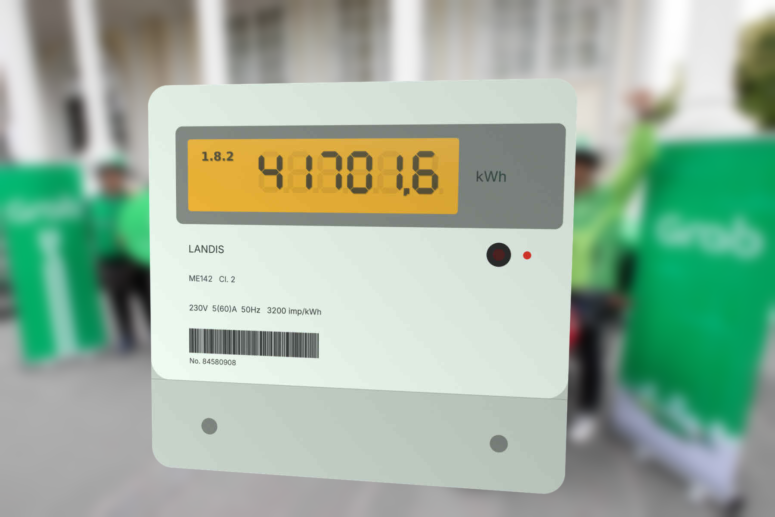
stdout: kWh 41701.6
